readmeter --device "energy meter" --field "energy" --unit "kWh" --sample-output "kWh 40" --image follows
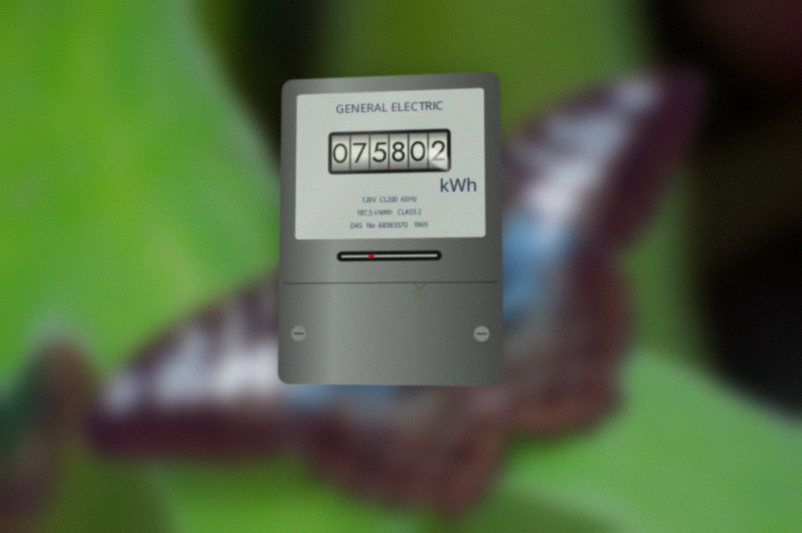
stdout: kWh 75802
